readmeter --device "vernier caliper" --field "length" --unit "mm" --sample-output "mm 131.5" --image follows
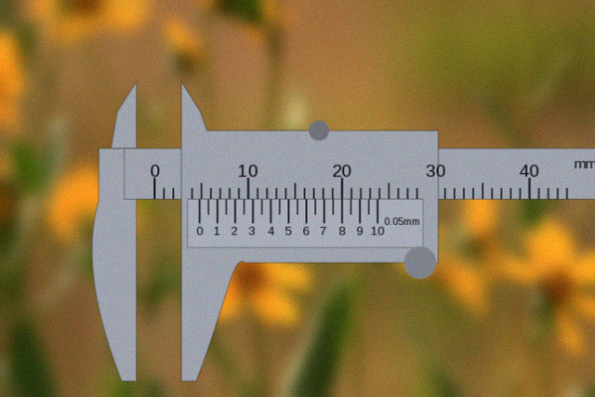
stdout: mm 4.8
